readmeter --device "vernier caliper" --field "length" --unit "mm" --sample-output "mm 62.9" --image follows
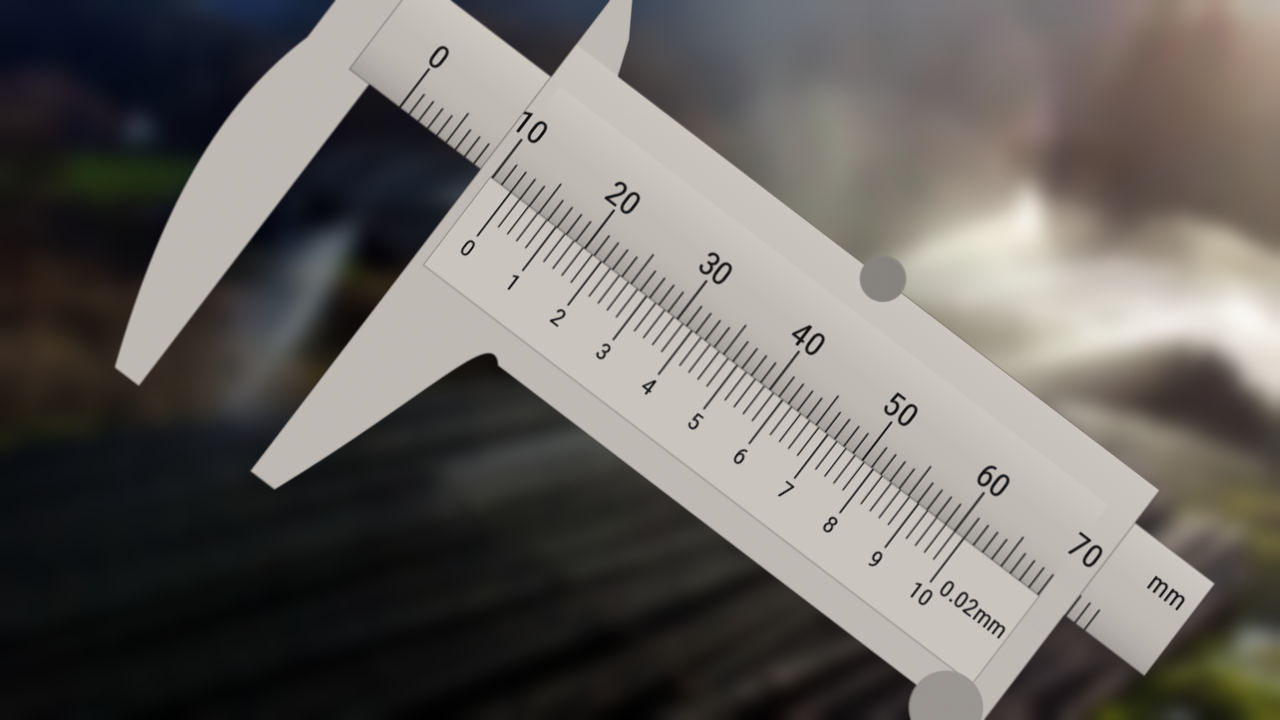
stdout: mm 12.0
